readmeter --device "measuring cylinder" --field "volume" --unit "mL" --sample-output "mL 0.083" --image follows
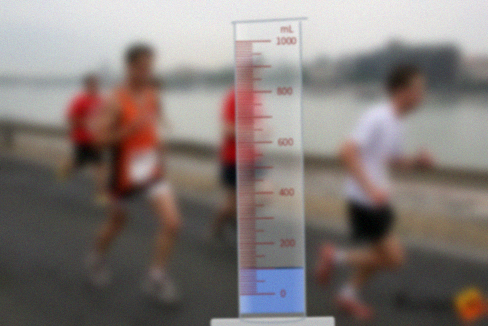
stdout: mL 100
